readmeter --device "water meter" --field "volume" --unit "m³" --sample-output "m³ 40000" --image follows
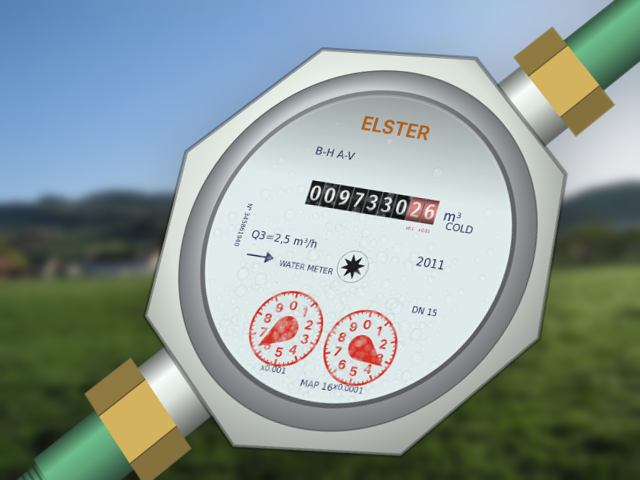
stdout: m³ 97330.2663
